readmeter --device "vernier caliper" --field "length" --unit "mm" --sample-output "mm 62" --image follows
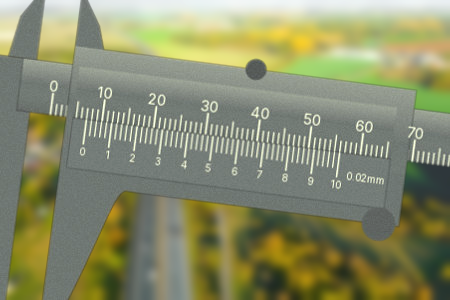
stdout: mm 7.0
